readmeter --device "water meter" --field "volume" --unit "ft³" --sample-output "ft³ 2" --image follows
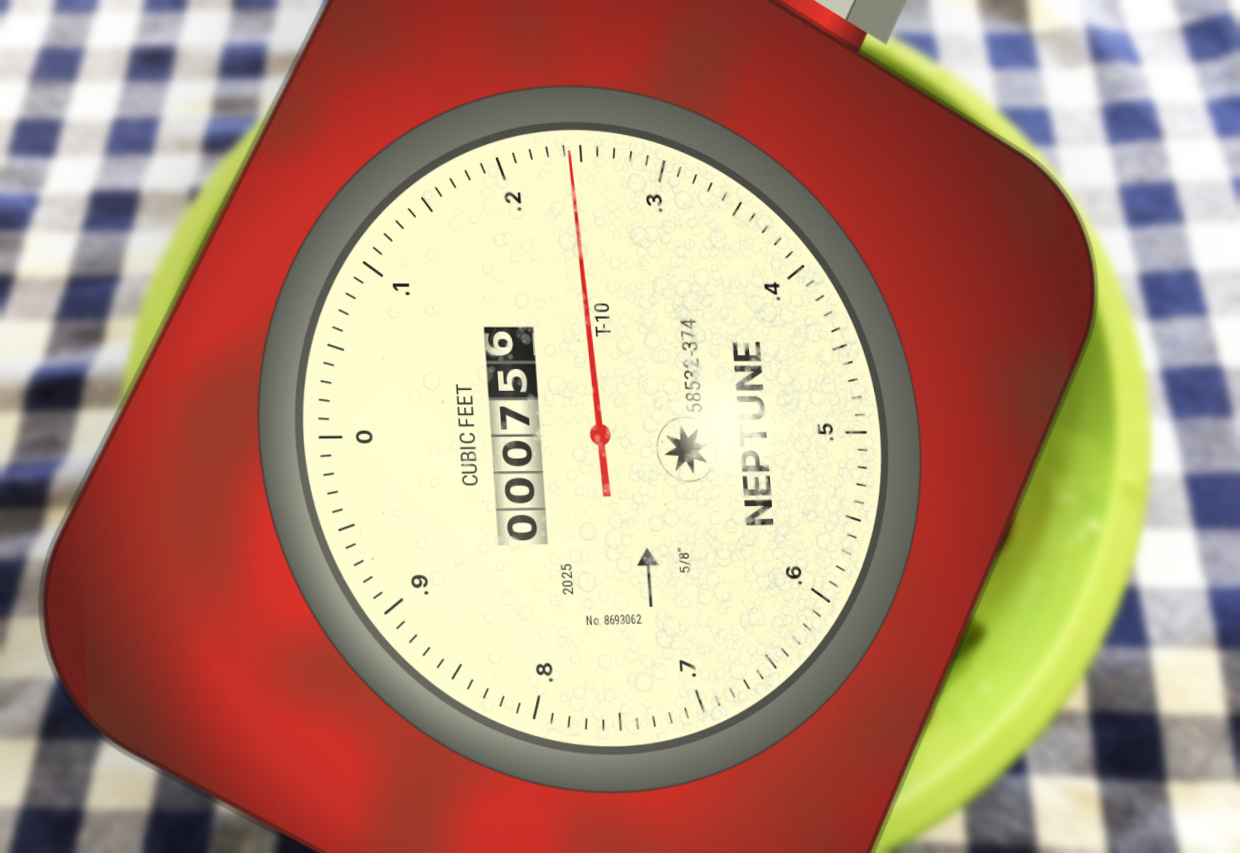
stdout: ft³ 756.24
